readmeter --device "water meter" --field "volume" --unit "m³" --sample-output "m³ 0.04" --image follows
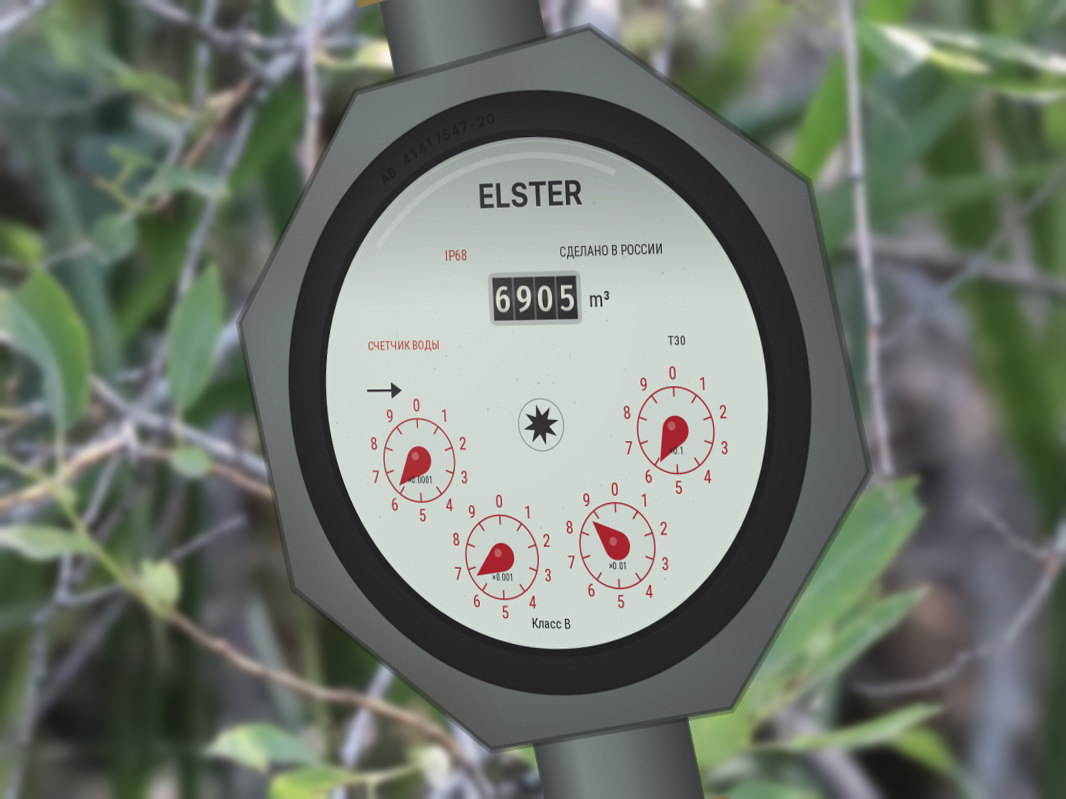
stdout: m³ 6905.5866
